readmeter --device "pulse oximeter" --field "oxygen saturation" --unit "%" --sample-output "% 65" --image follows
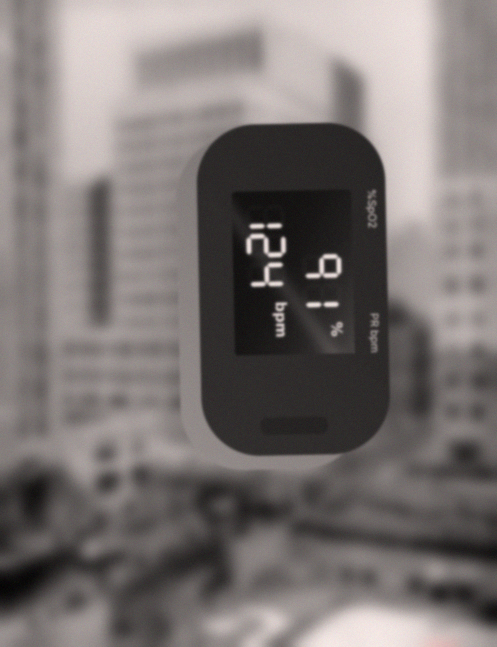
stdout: % 91
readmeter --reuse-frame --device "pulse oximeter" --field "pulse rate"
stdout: bpm 124
